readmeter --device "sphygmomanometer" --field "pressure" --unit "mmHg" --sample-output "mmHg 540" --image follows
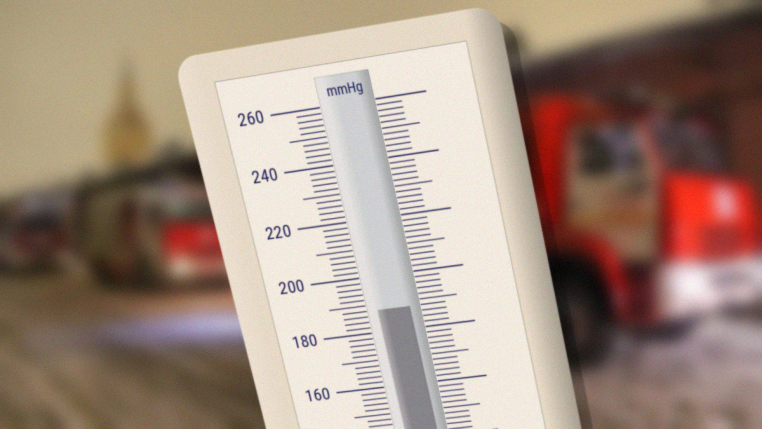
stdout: mmHg 188
